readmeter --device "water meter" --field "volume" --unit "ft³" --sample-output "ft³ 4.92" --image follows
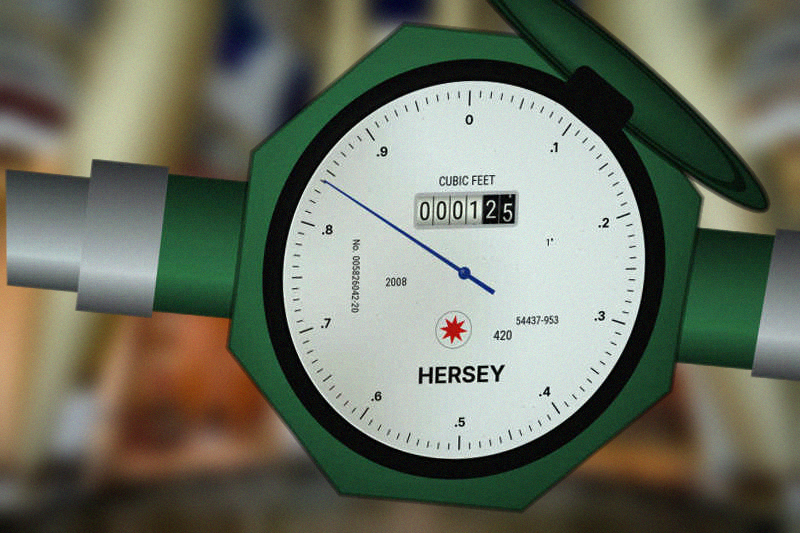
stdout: ft³ 124.84
